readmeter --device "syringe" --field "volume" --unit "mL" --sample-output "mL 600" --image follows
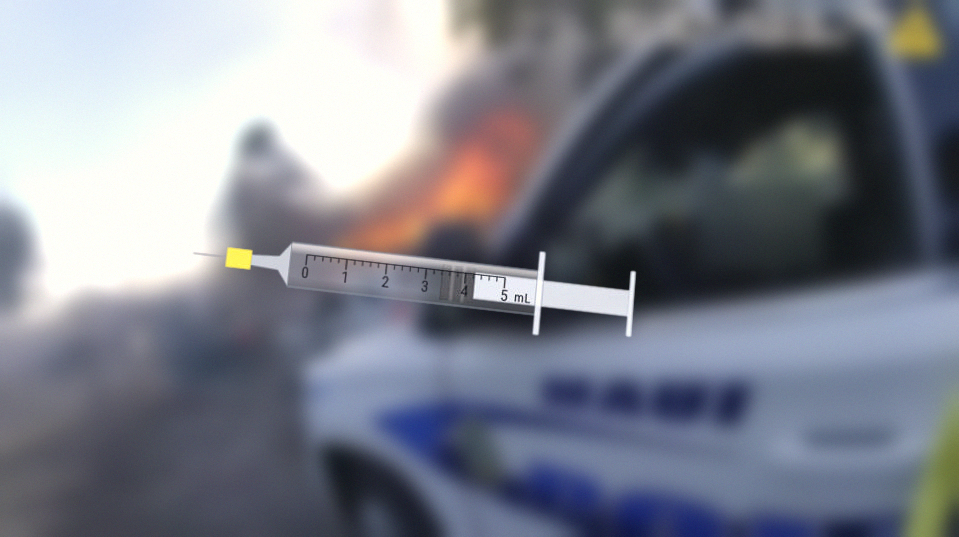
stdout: mL 3.4
